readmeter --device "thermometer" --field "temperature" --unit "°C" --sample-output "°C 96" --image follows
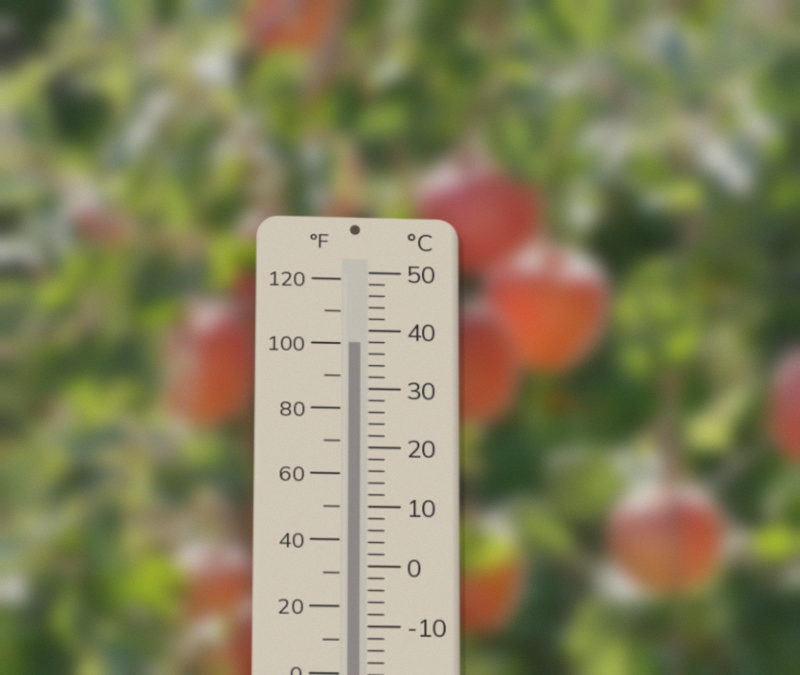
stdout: °C 38
